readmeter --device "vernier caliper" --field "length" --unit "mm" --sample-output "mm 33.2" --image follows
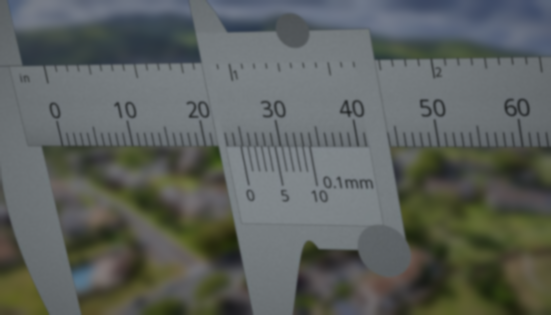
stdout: mm 24.8
